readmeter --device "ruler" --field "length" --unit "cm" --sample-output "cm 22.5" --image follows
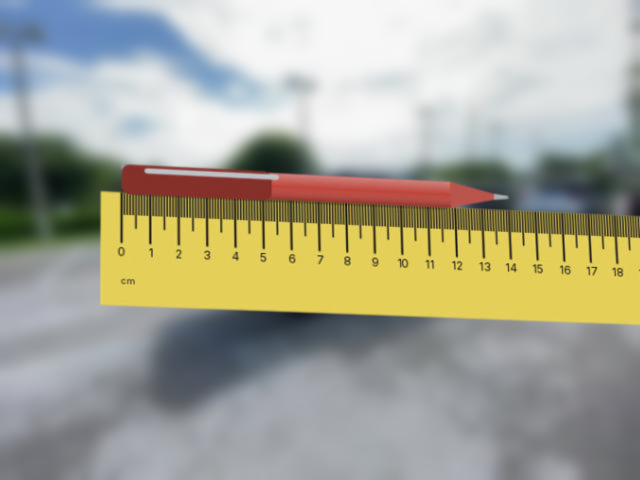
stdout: cm 14
